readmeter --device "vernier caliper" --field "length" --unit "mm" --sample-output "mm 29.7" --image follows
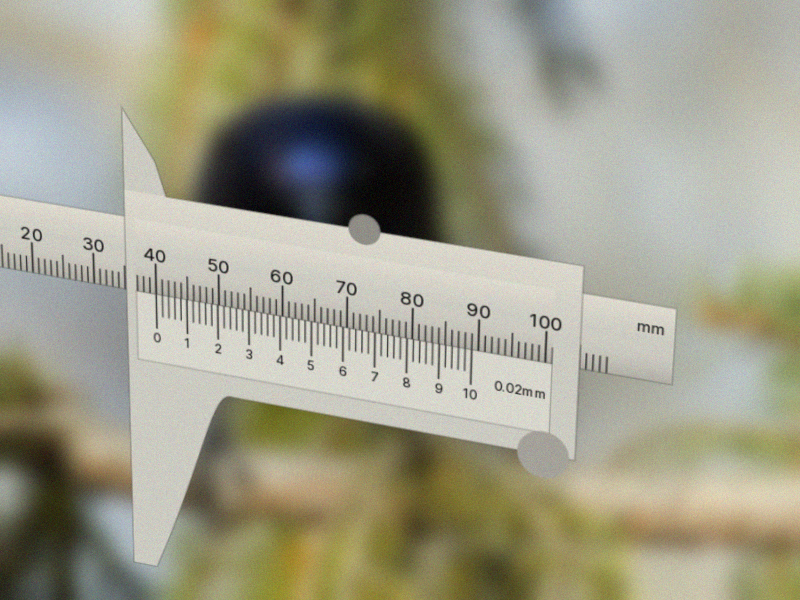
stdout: mm 40.0
